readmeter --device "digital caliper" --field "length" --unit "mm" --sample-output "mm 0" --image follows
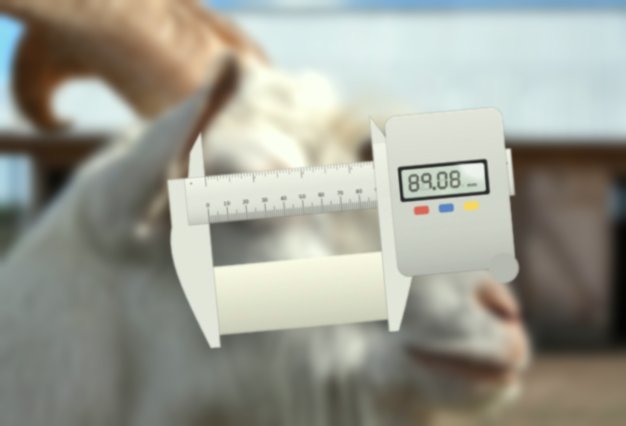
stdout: mm 89.08
